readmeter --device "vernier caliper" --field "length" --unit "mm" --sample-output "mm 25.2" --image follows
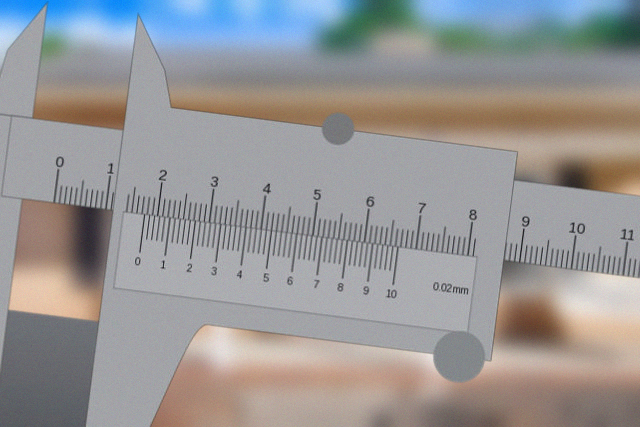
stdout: mm 17.5
